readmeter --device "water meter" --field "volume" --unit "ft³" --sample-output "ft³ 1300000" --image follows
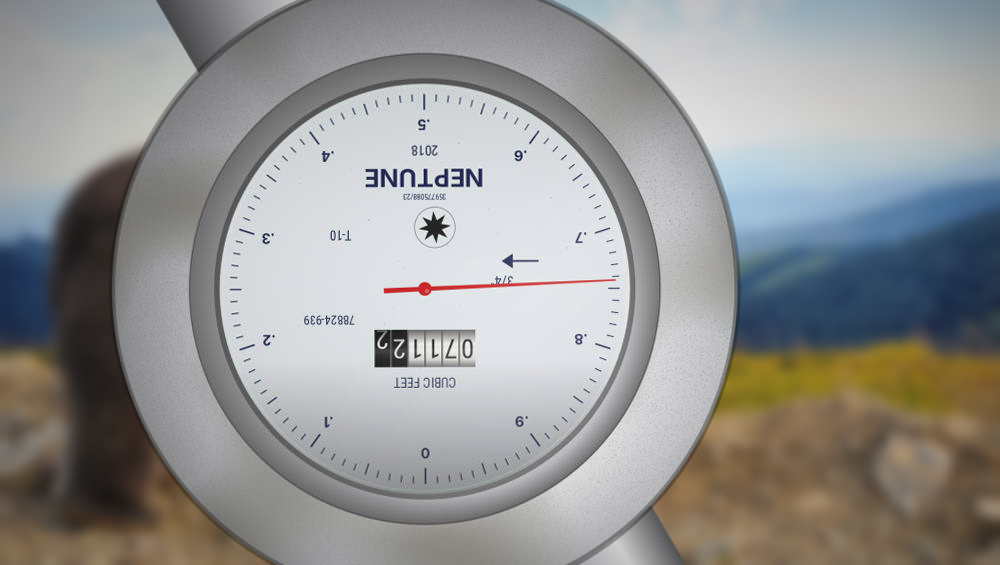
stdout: ft³ 71121.74
